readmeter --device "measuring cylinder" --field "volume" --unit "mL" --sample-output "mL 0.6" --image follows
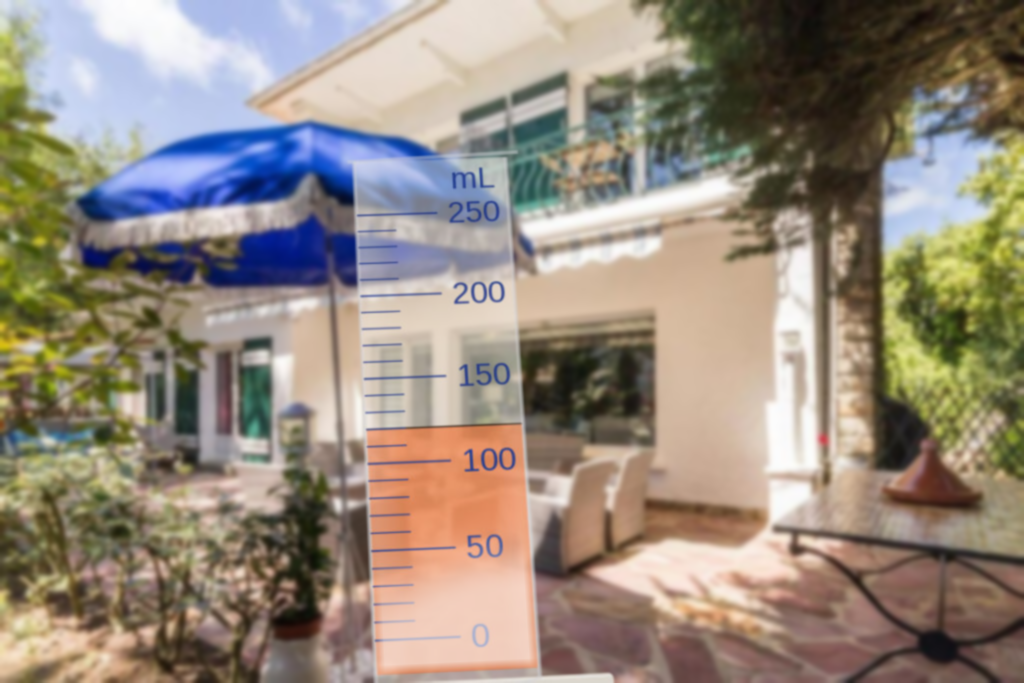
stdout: mL 120
